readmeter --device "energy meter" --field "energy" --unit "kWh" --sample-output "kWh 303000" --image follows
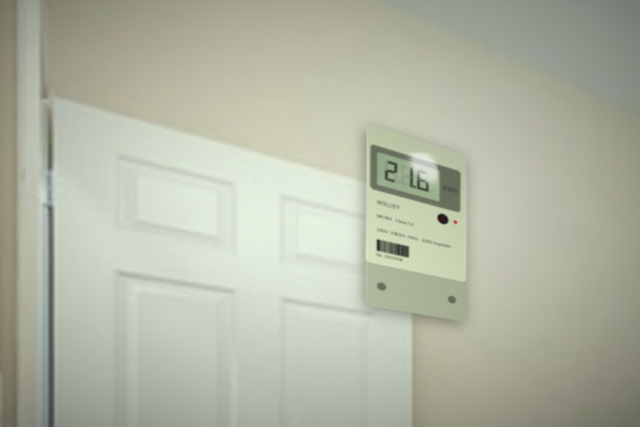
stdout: kWh 21.6
